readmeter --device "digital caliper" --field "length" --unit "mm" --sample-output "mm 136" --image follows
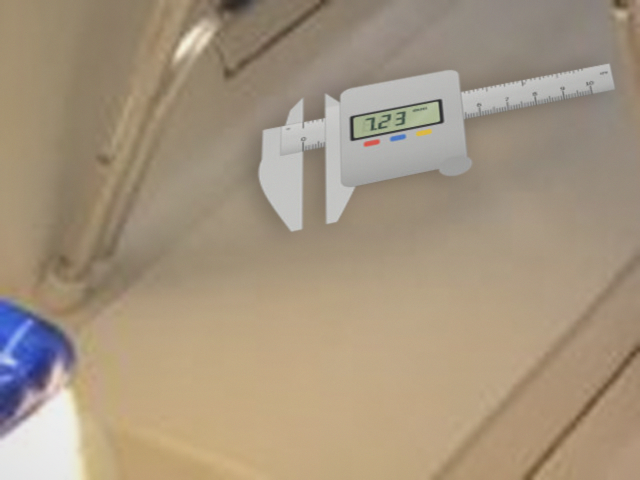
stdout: mm 7.23
